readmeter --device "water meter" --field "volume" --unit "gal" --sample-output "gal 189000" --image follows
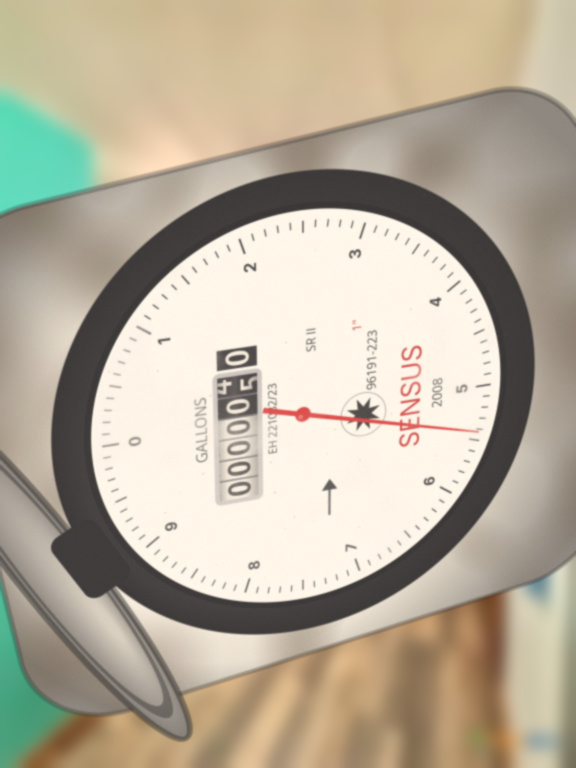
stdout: gal 45.4
